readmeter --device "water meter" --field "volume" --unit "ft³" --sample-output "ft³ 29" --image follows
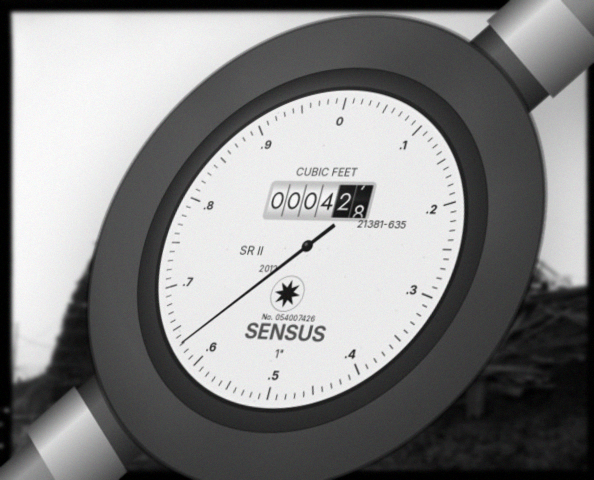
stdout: ft³ 427.63
